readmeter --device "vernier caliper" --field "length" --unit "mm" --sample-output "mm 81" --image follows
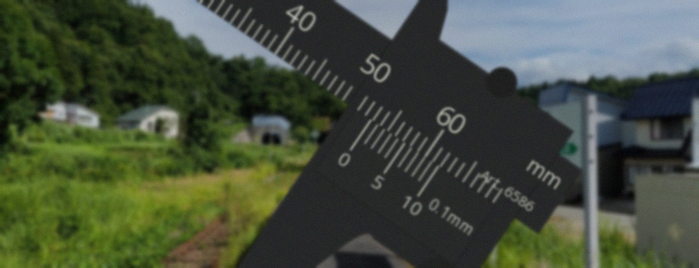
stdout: mm 52.8
